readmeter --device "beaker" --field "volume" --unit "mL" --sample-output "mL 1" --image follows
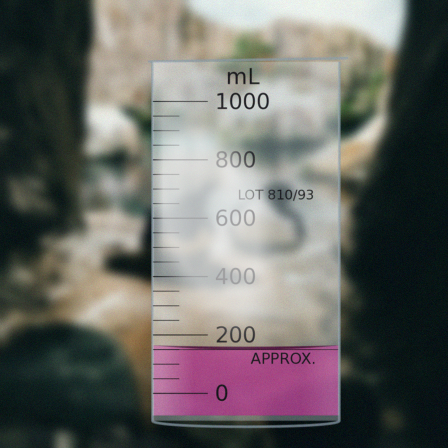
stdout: mL 150
